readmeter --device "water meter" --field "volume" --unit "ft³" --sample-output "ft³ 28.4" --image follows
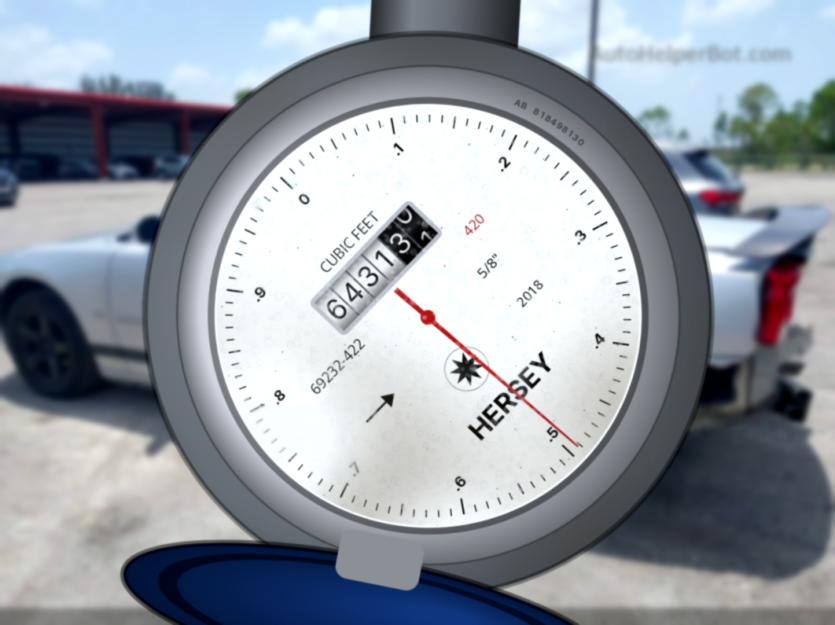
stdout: ft³ 643130.49
